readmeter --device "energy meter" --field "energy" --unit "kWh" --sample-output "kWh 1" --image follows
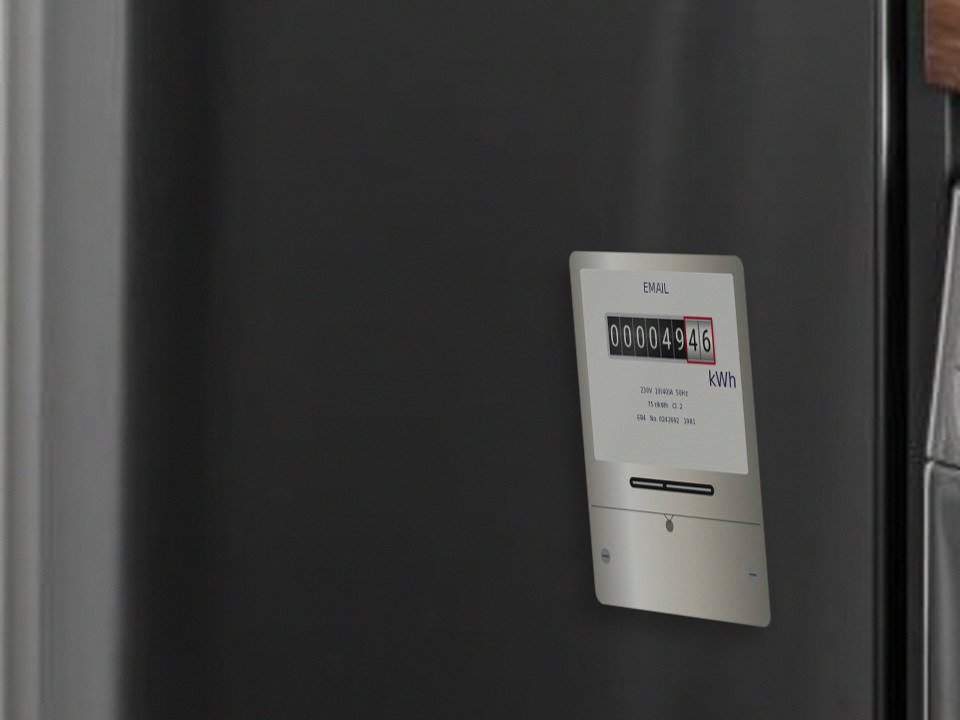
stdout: kWh 49.46
